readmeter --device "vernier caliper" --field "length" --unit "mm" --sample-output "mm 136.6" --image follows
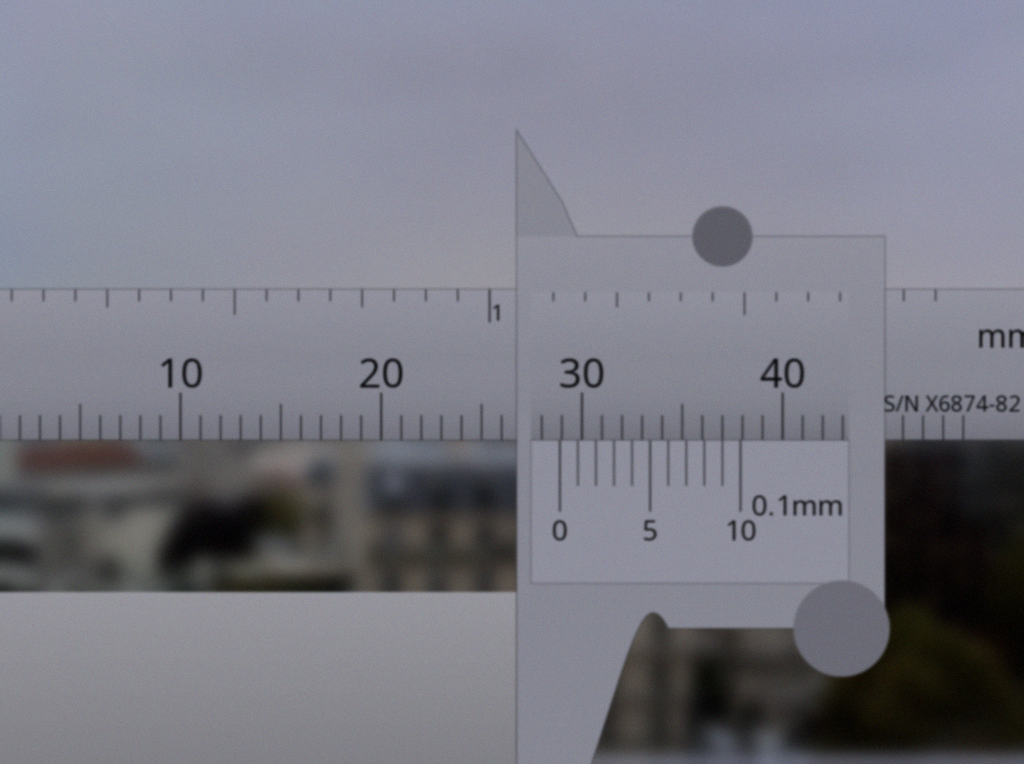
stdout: mm 28.9
